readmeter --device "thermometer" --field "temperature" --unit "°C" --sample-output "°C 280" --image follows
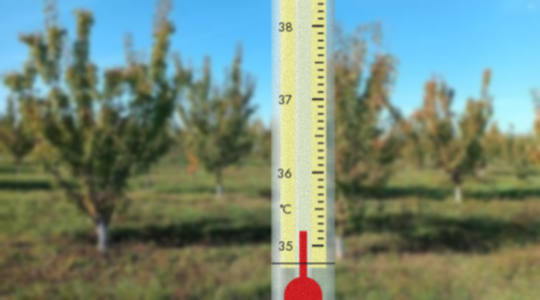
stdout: °C 35.2
